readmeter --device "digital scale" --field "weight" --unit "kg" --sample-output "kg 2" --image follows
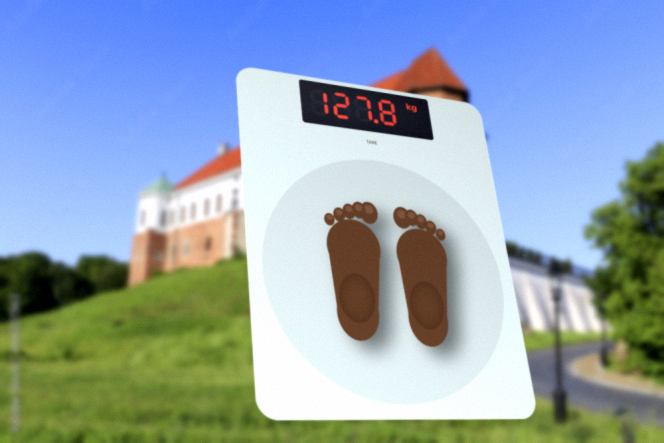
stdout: kg 127.8
